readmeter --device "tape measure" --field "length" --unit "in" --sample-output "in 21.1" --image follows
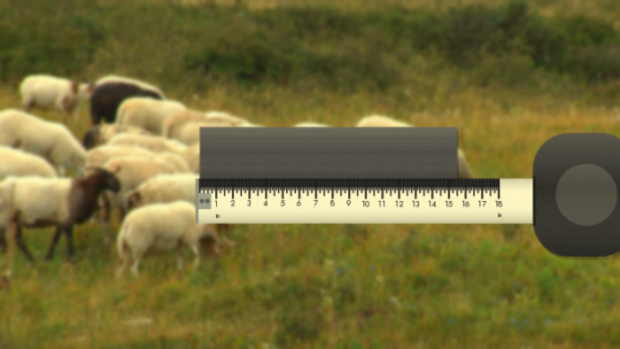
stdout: in 15.5
